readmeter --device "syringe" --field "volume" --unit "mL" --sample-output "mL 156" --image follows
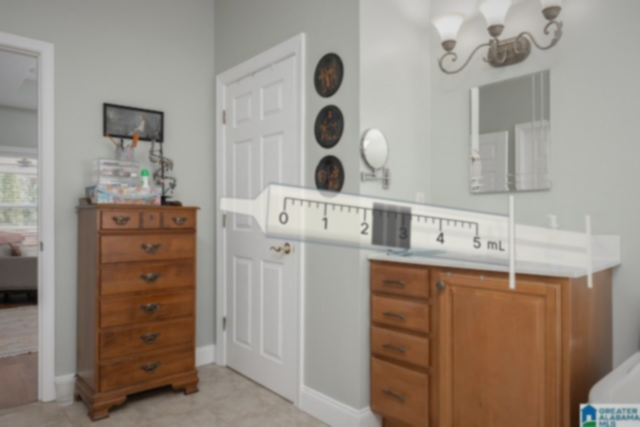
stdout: mL 2.2
